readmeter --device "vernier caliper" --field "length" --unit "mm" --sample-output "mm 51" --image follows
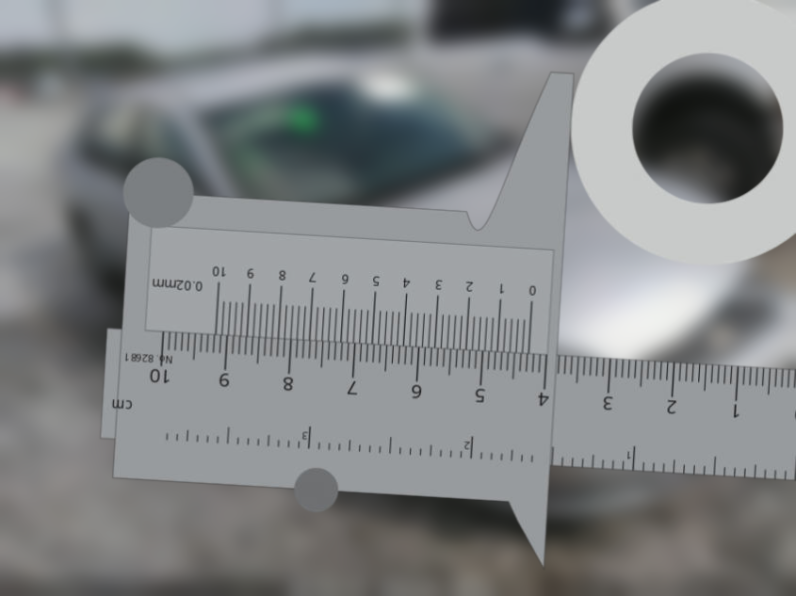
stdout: mm 42.8
